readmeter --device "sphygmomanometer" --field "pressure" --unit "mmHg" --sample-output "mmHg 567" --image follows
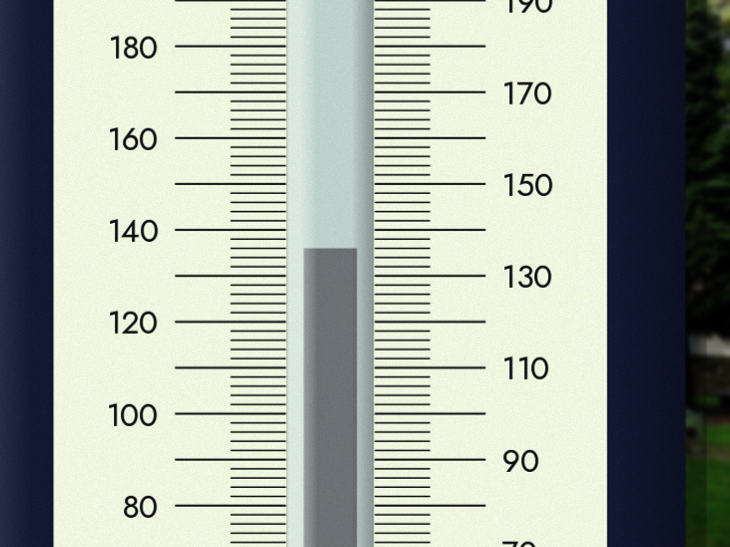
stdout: mmHg 136
